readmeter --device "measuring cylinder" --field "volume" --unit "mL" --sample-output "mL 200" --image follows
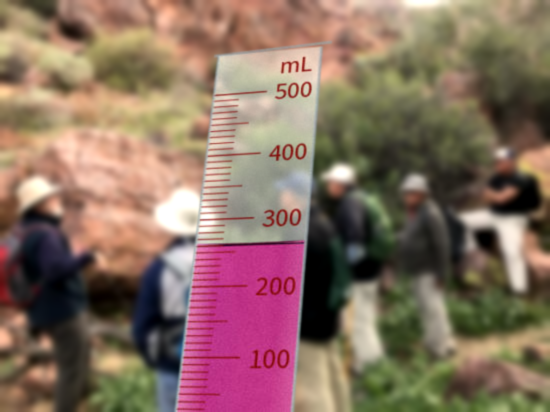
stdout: mL 260
